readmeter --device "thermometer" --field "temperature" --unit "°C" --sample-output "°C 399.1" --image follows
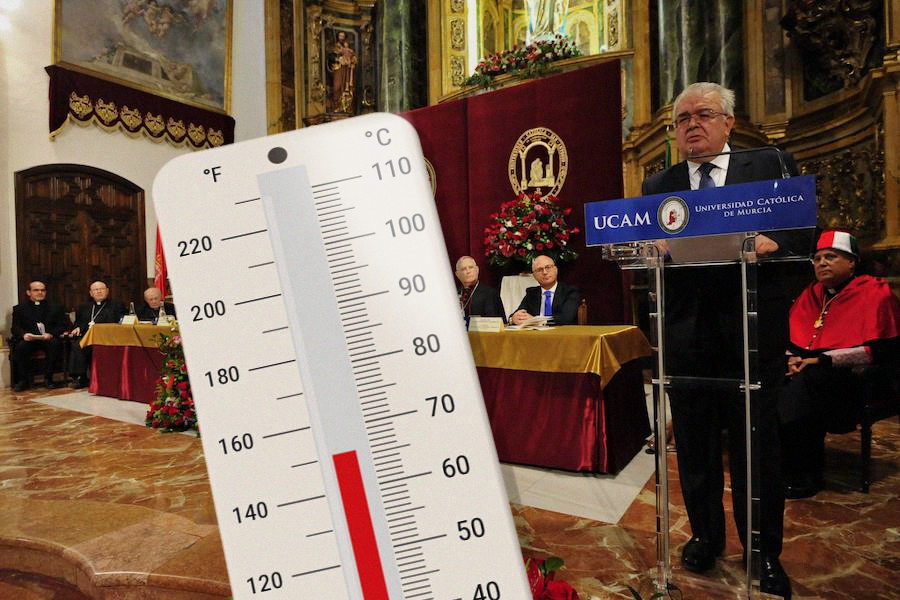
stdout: °C 66
